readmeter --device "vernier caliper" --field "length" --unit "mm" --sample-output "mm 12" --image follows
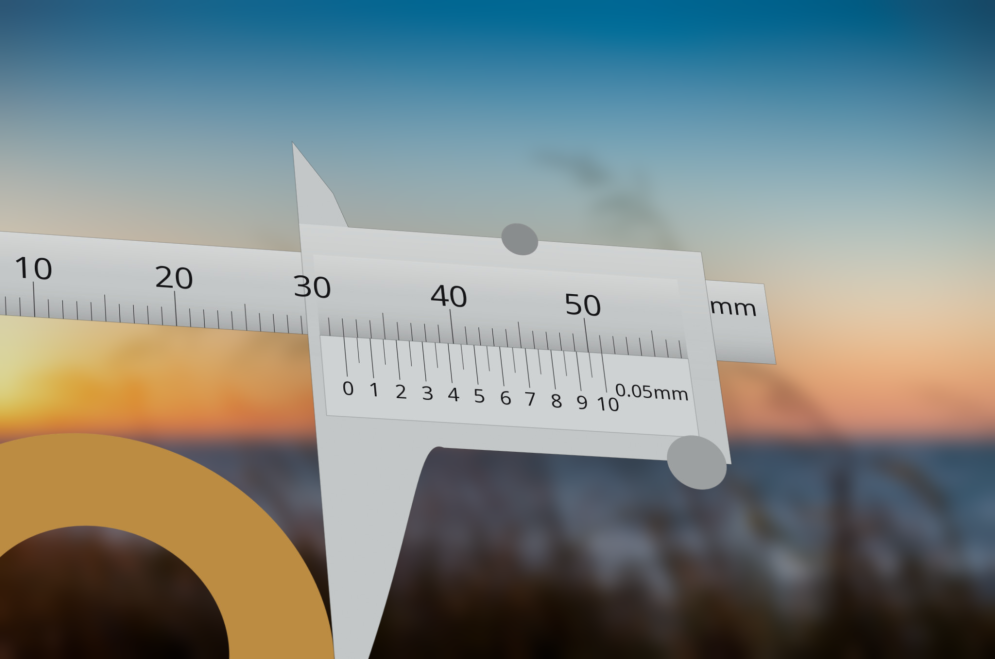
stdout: mm 32.0
